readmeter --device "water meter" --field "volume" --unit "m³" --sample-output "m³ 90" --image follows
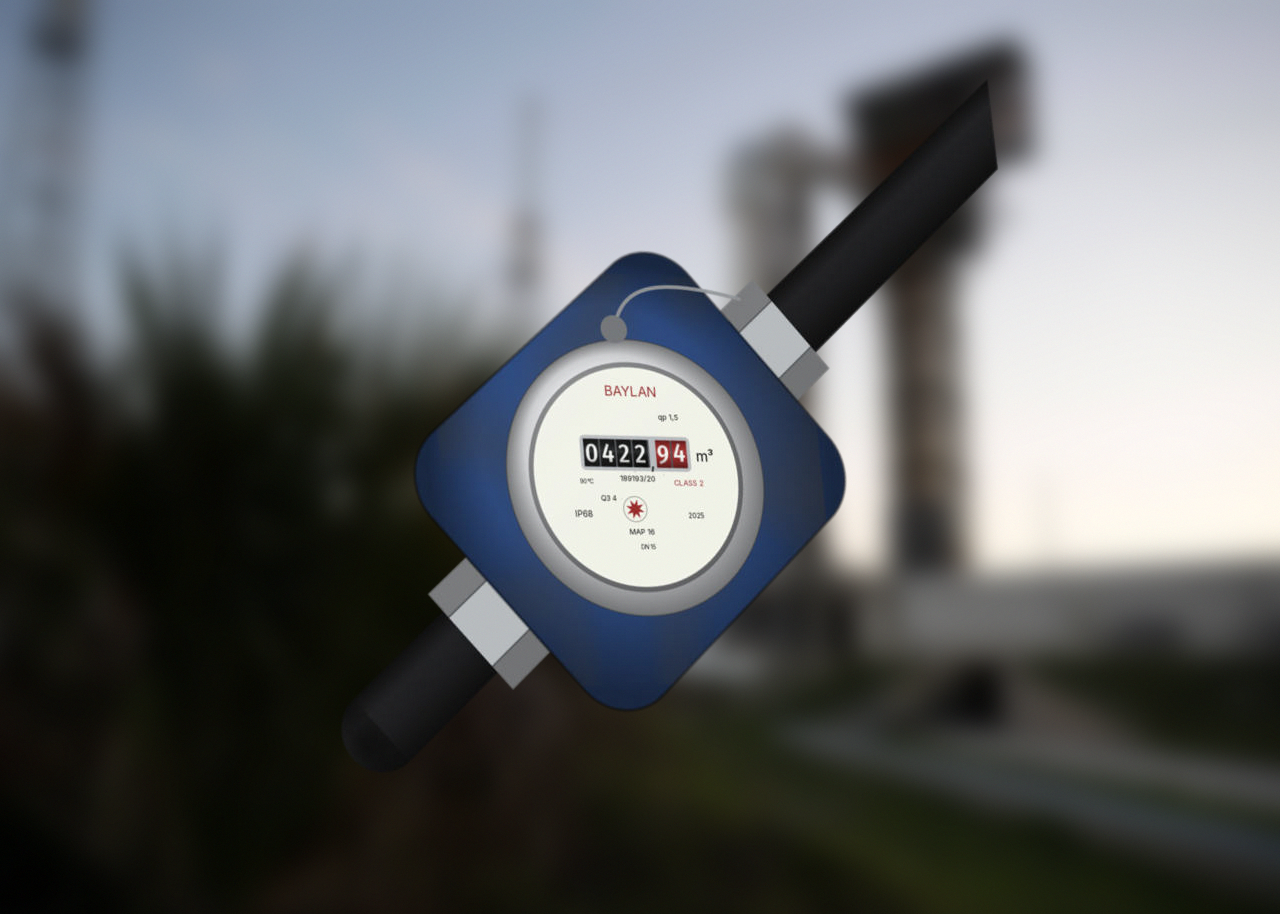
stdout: m³ 422.94
